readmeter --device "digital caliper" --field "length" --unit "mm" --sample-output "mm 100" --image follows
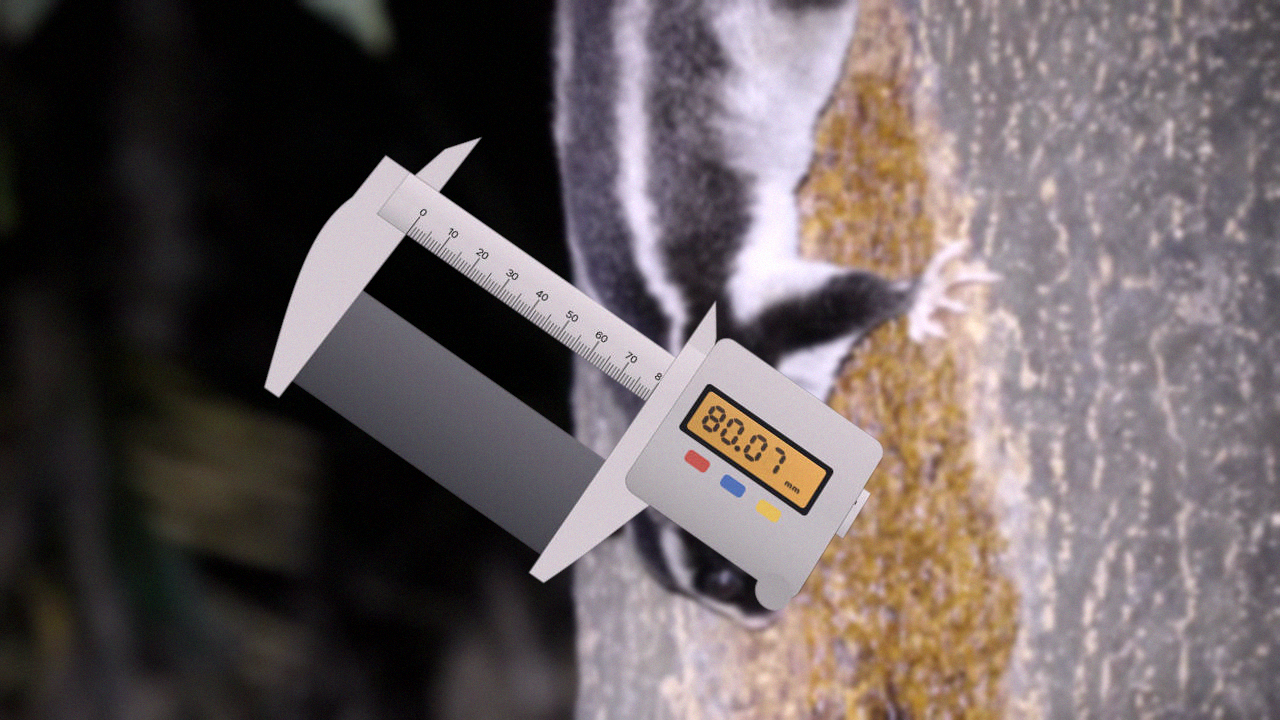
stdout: mm 80.07
